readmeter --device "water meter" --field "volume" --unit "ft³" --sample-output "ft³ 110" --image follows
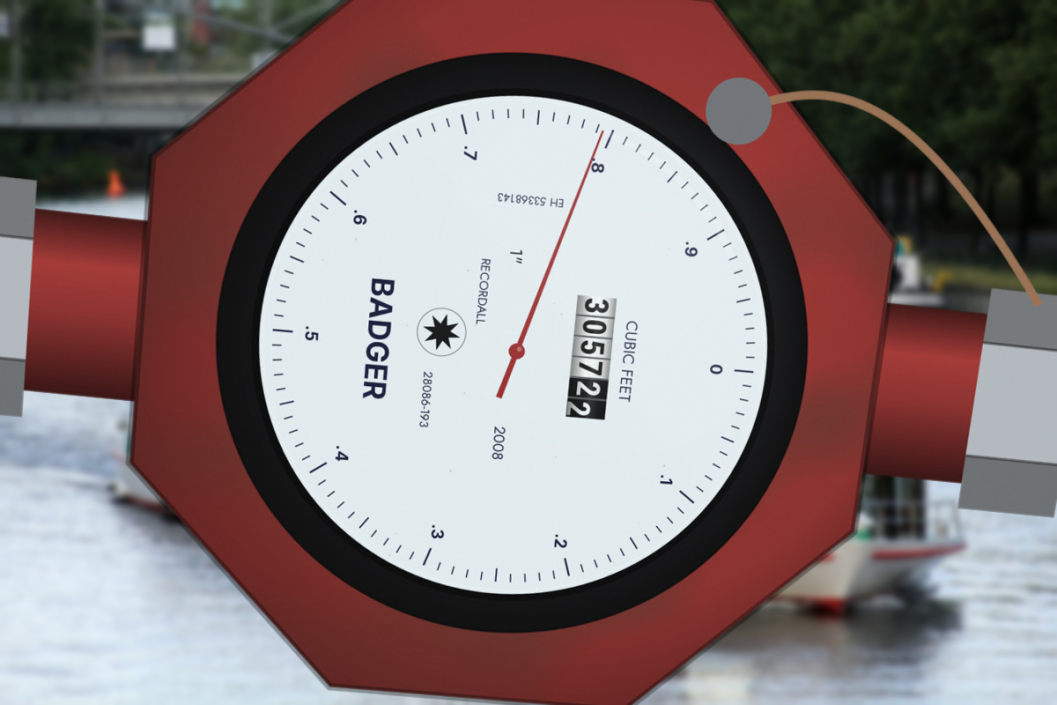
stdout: ft³ 305721.79
